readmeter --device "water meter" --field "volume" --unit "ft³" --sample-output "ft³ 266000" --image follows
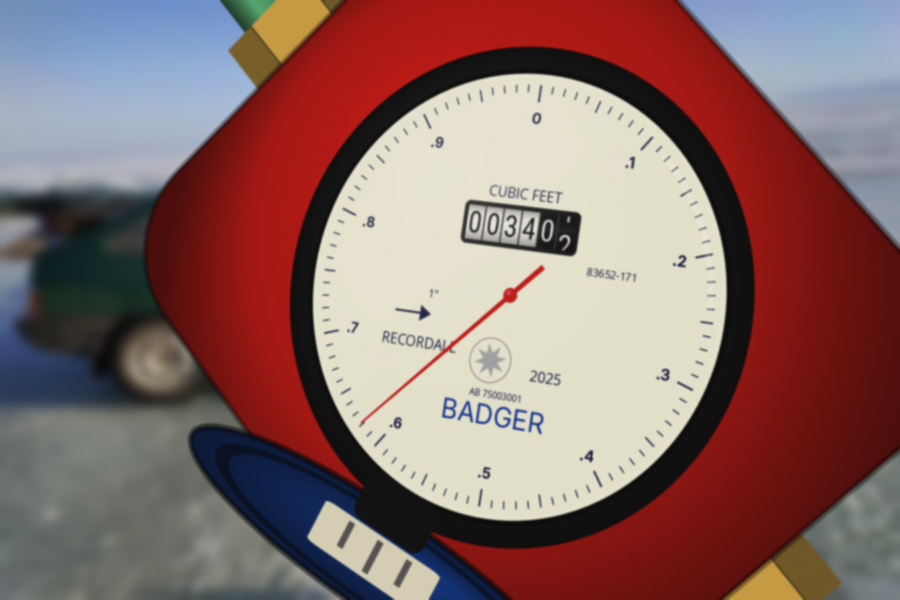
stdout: ft³ 3401.62
